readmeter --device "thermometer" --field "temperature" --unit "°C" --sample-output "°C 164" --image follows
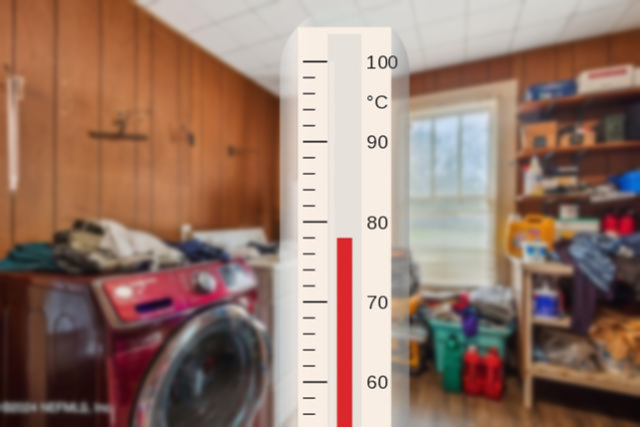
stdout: °C 78
